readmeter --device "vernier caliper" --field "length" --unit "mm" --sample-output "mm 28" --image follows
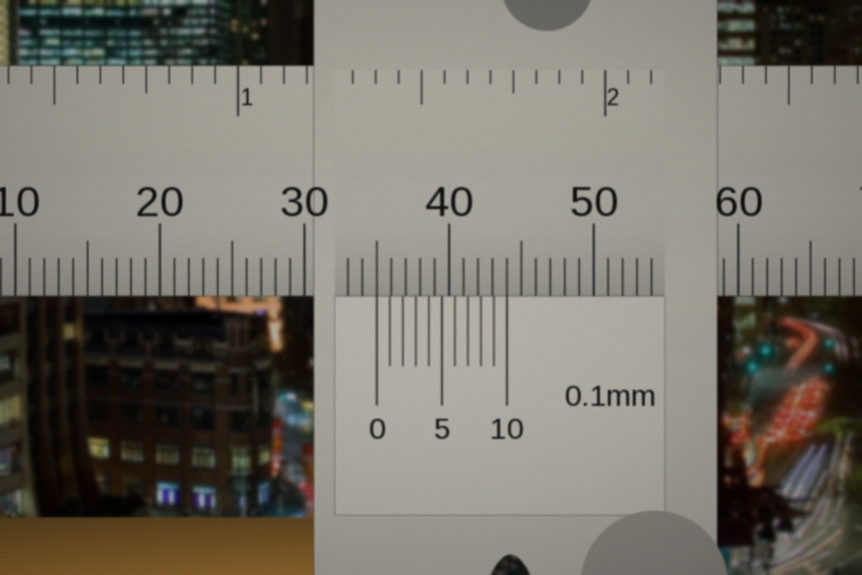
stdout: mm 35.0
